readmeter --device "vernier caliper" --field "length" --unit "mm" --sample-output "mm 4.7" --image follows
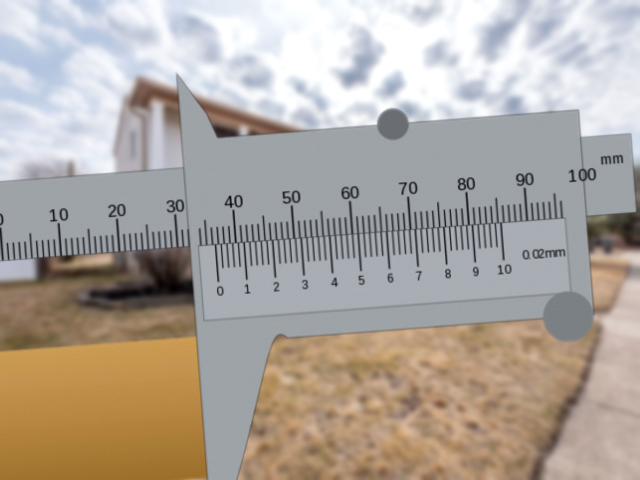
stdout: mm 36.5
